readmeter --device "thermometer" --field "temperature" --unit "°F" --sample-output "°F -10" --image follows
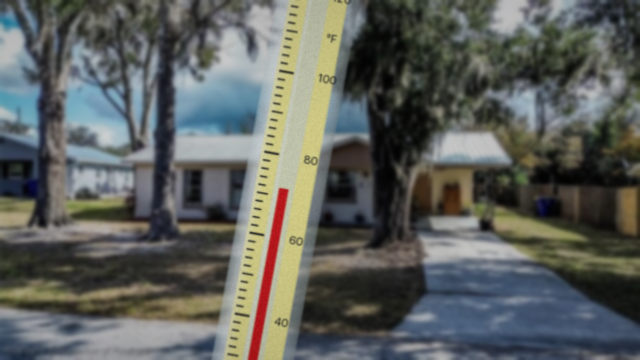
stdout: °F 72
